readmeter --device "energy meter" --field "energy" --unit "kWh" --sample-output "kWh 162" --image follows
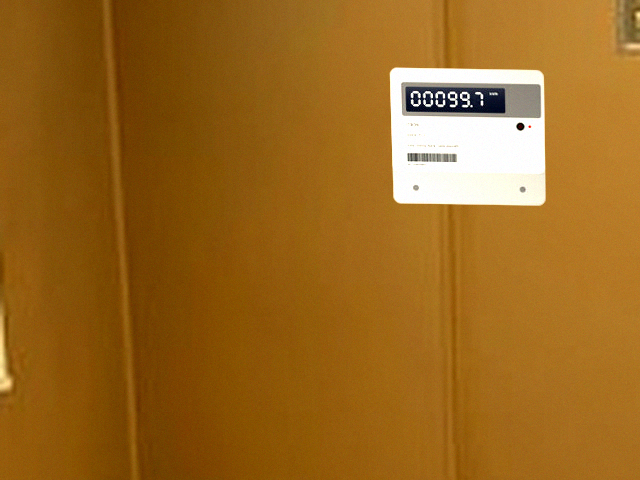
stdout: kWh 99.7
